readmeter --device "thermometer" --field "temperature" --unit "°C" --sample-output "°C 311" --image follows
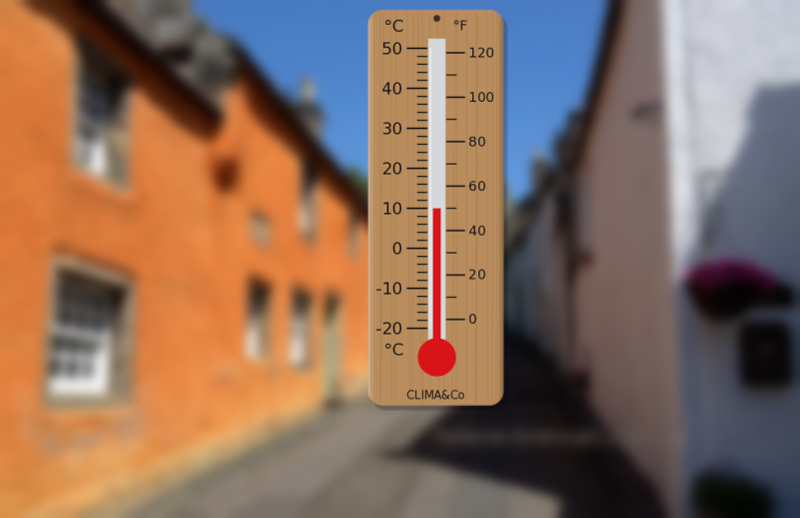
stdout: °C 10
